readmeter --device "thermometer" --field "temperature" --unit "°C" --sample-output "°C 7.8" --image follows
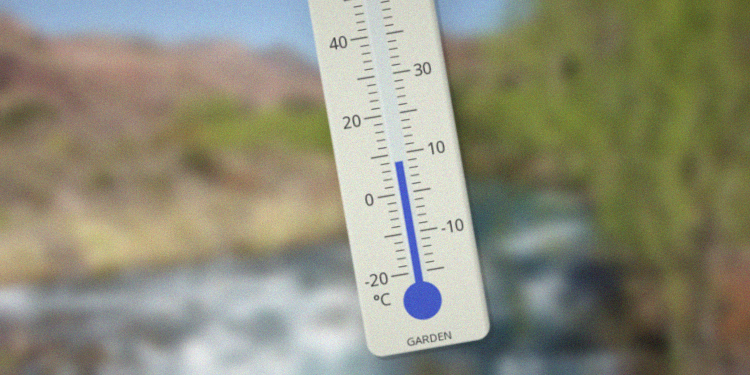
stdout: °C 8
